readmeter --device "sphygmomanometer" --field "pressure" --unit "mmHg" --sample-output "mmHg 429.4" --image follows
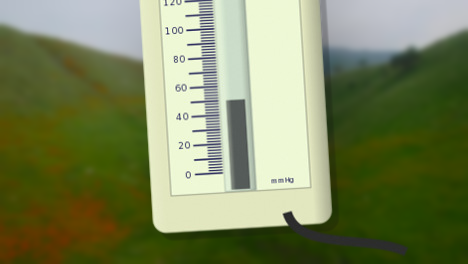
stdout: mmHg 50
